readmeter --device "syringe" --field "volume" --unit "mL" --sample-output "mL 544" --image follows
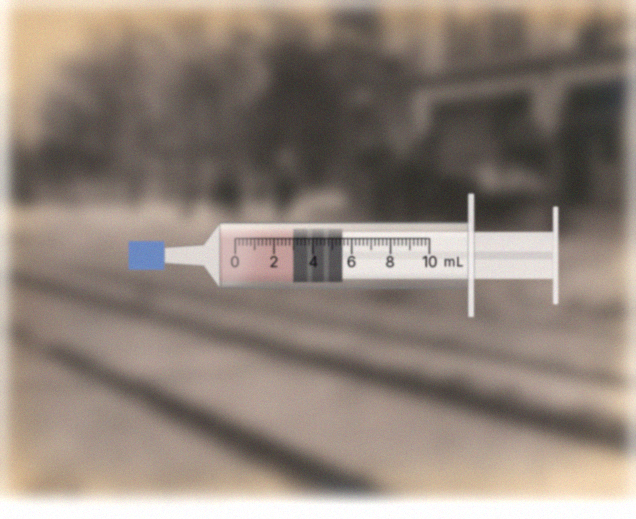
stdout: mL 3
